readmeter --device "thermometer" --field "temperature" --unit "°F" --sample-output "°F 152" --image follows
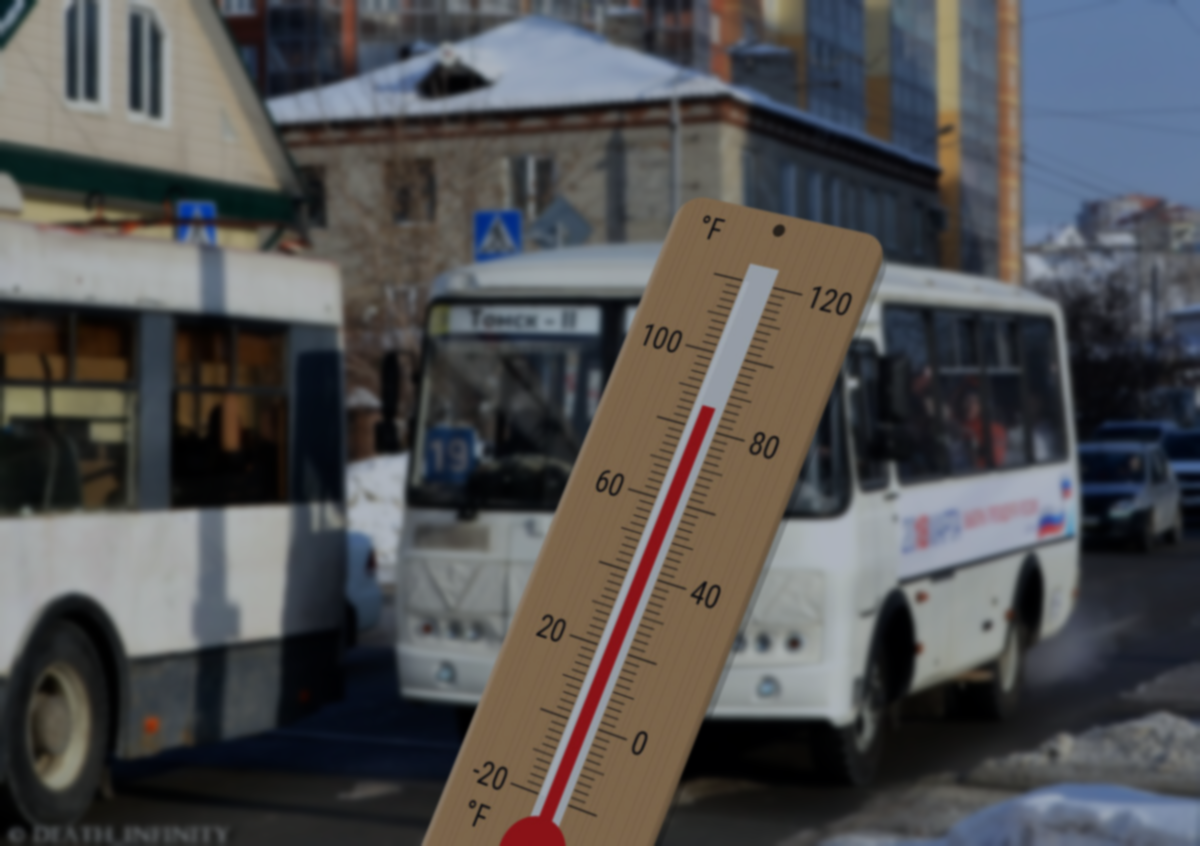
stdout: °F 86
